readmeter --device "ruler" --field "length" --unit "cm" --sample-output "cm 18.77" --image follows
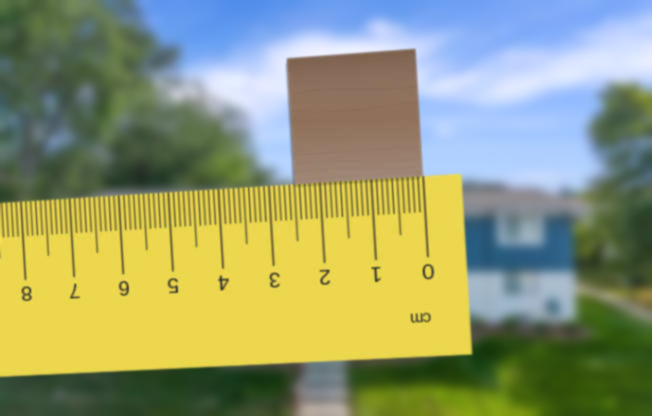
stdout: cm 2.5
